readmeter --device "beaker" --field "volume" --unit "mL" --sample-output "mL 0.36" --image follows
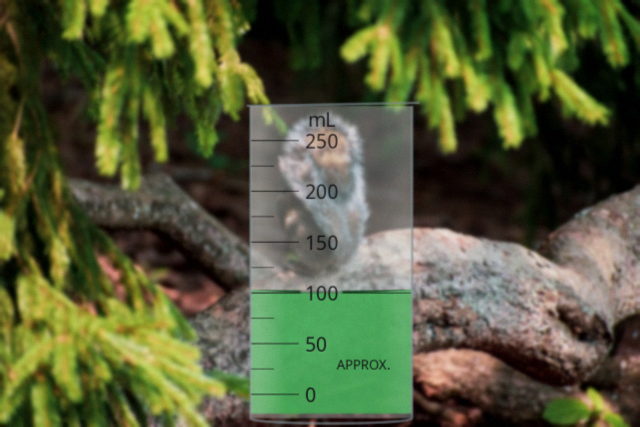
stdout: mL 100
